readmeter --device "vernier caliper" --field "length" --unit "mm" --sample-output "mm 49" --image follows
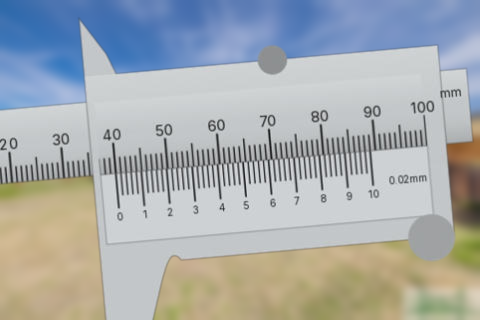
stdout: mm 40.0
